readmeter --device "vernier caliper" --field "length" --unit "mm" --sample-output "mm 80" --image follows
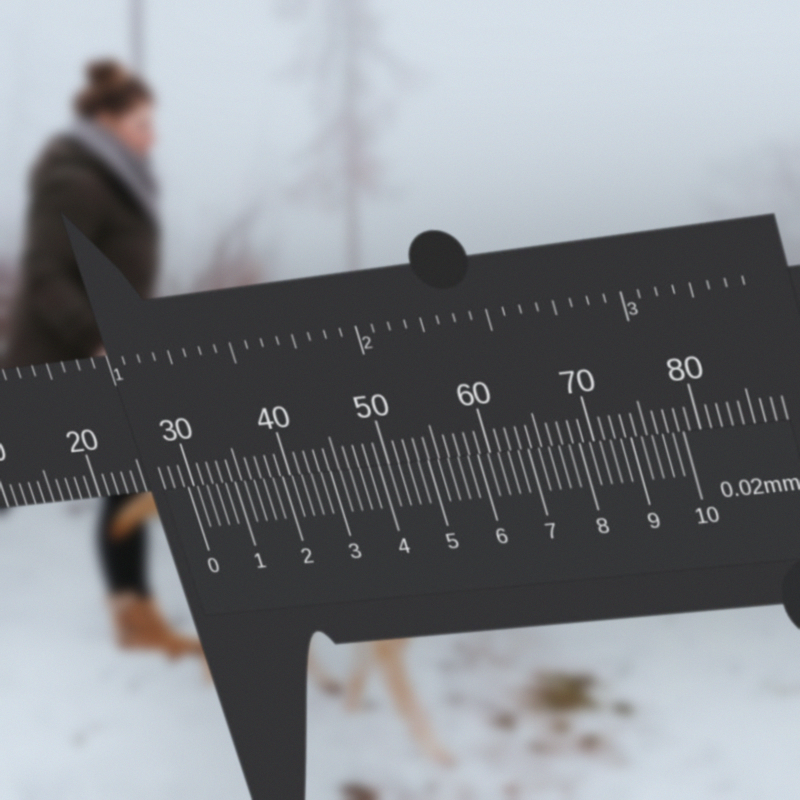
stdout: mm 29.4
